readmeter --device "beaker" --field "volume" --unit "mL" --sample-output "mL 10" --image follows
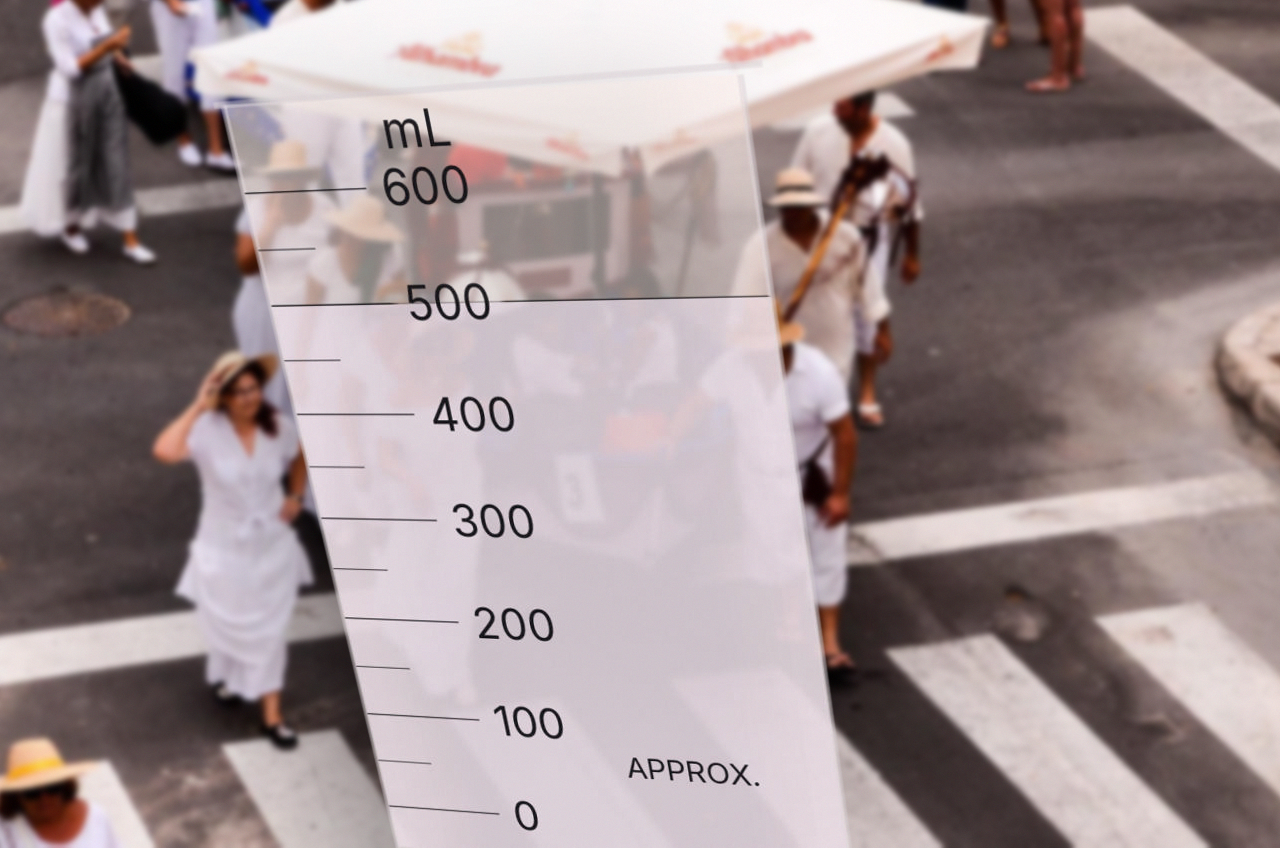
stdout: mL 500
